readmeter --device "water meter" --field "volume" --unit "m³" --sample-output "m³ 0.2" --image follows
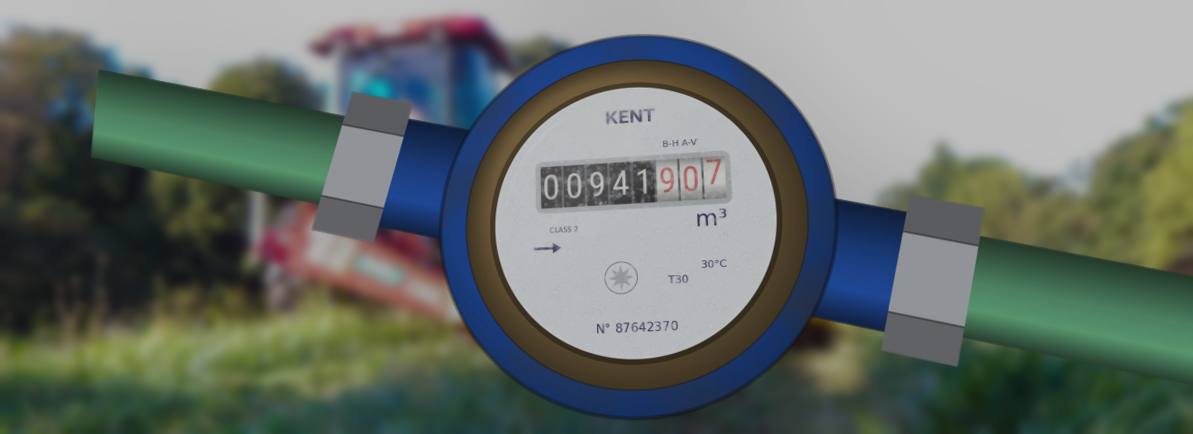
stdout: m³ 941.907
